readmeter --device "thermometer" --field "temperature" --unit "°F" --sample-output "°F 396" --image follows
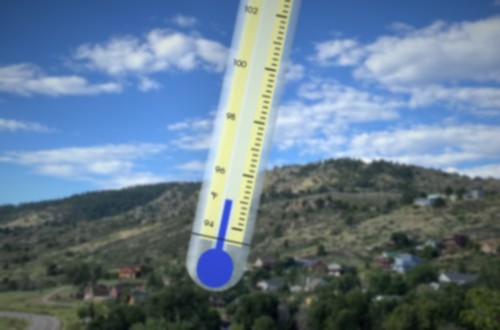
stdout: °F 95
